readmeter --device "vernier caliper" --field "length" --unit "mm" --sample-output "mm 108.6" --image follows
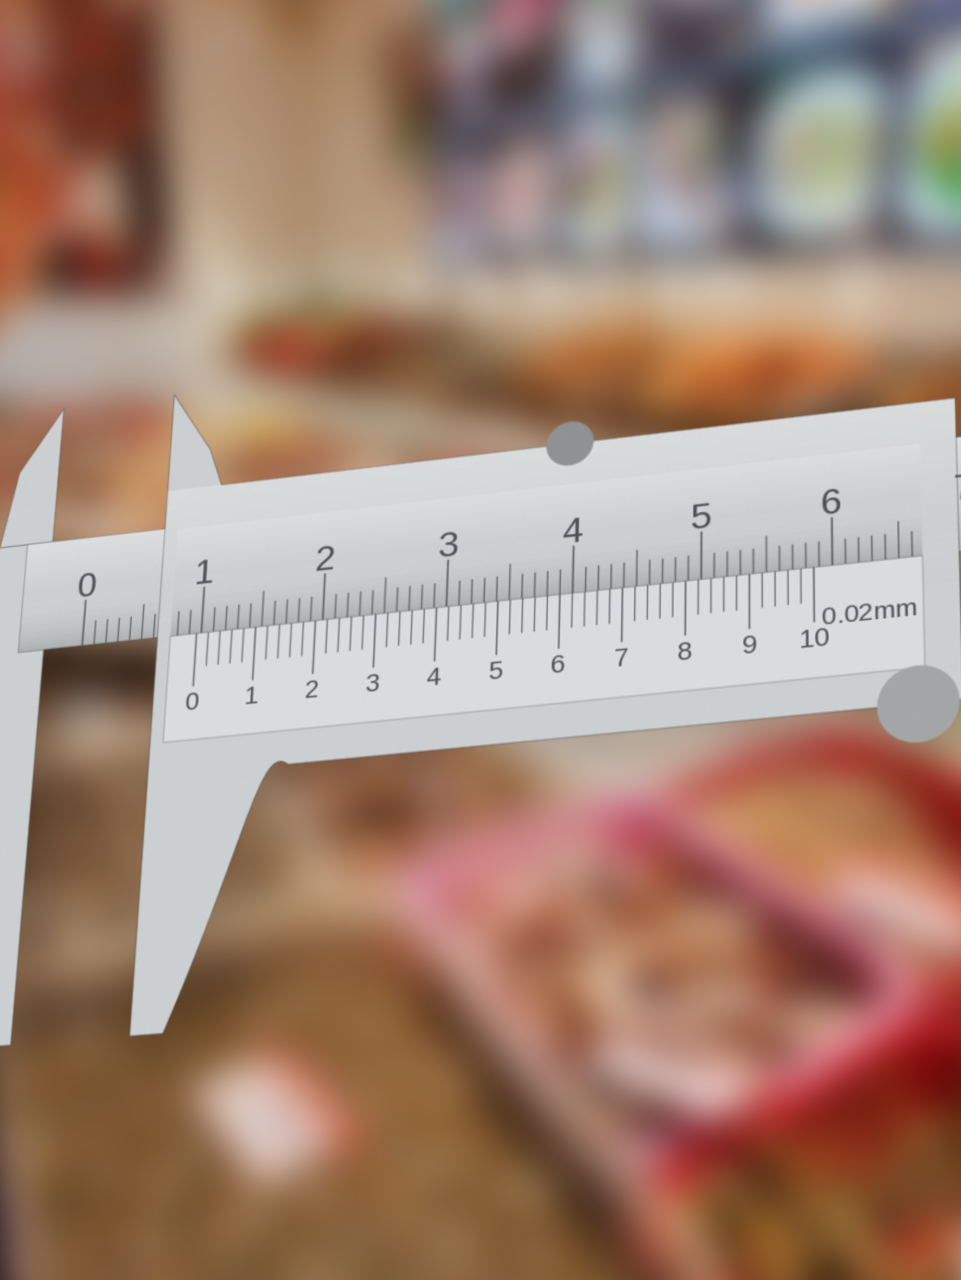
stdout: mm 9.6
